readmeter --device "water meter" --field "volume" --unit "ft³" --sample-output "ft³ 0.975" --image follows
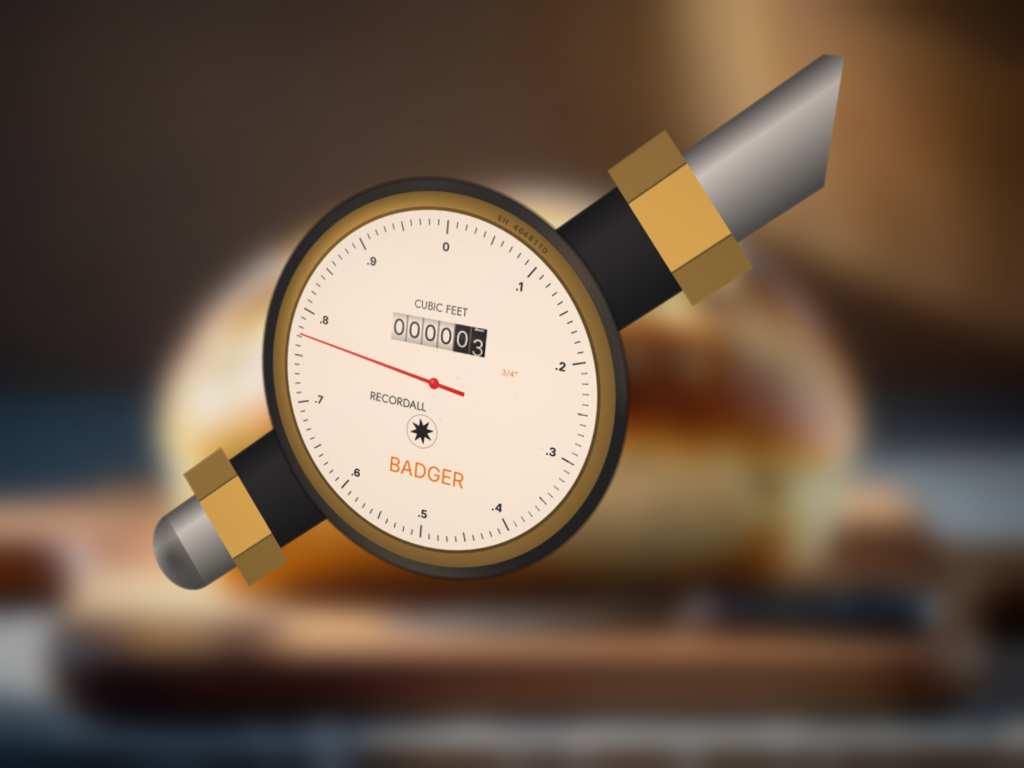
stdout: ft³ 2.77
